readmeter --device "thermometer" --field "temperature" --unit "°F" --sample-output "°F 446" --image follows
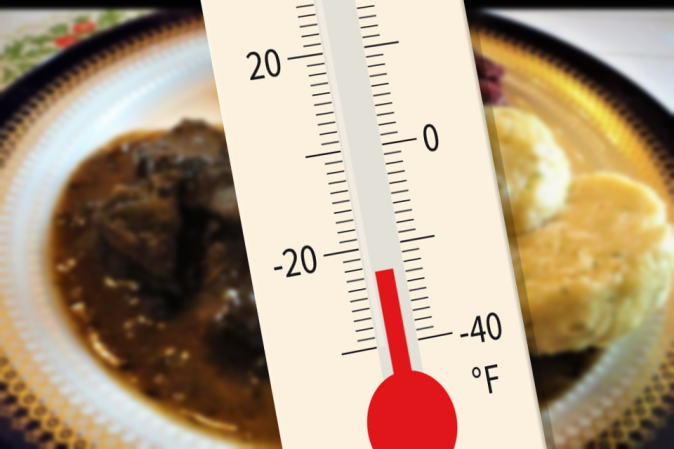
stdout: °F -25
